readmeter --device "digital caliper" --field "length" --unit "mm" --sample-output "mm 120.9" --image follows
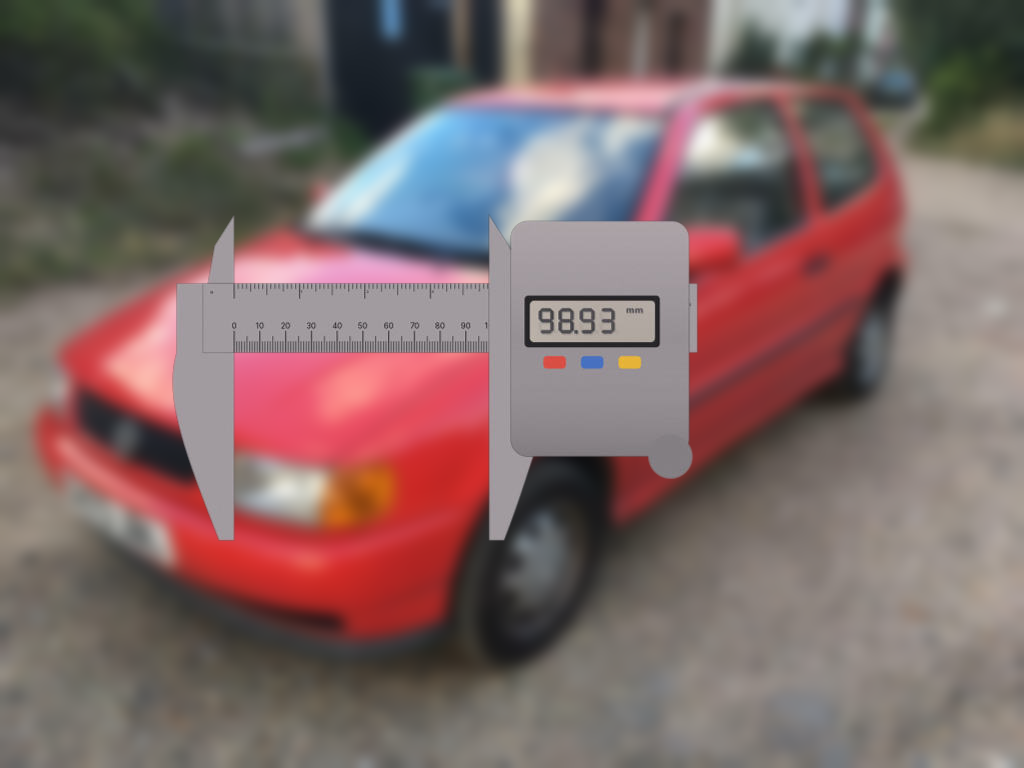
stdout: mm 98.93
